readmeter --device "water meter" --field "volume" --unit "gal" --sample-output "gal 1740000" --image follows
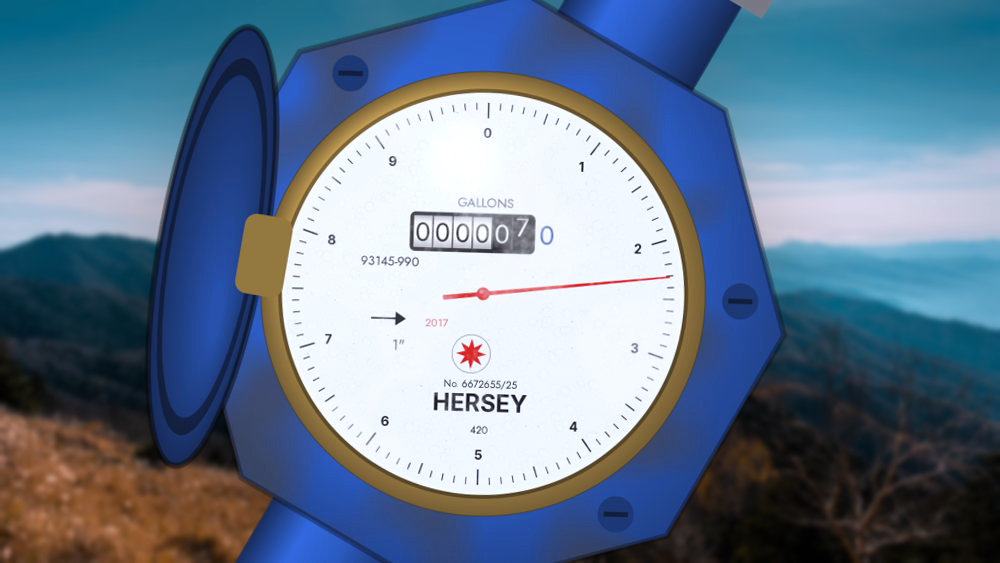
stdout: gal 72.3
